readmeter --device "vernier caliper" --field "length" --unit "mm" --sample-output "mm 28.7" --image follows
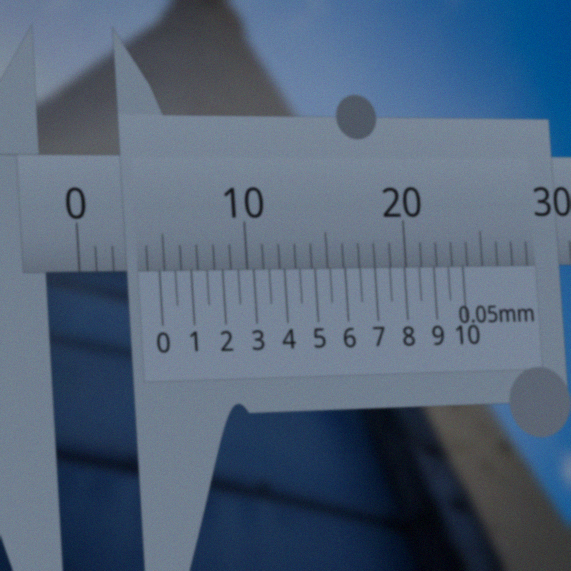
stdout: mm 4.7
